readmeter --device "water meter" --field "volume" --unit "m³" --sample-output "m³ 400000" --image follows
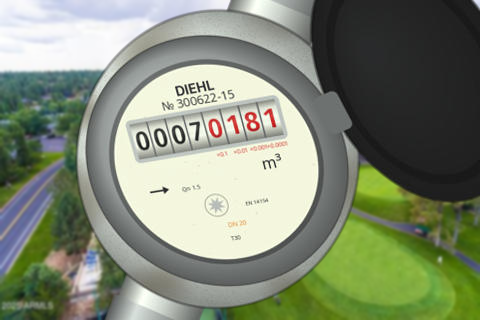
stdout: m³ 7.0181
